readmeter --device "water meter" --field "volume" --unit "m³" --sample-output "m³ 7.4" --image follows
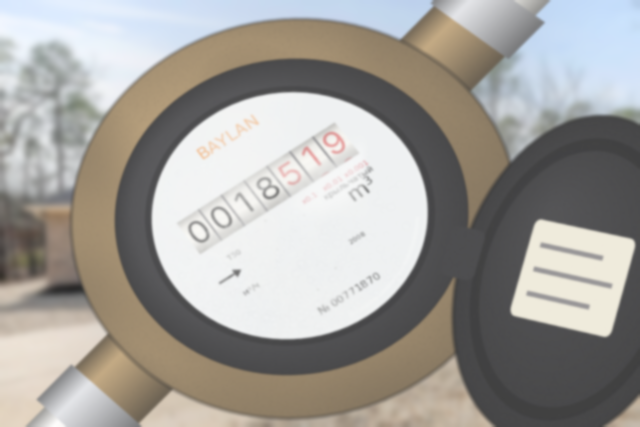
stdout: m³ 18.519
